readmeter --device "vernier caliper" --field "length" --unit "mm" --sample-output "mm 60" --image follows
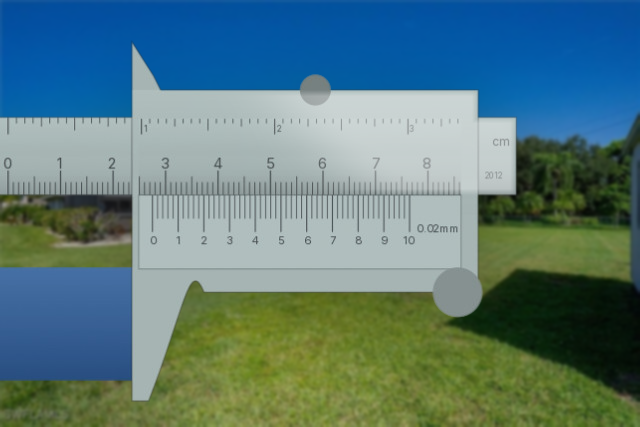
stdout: mm 27.5
